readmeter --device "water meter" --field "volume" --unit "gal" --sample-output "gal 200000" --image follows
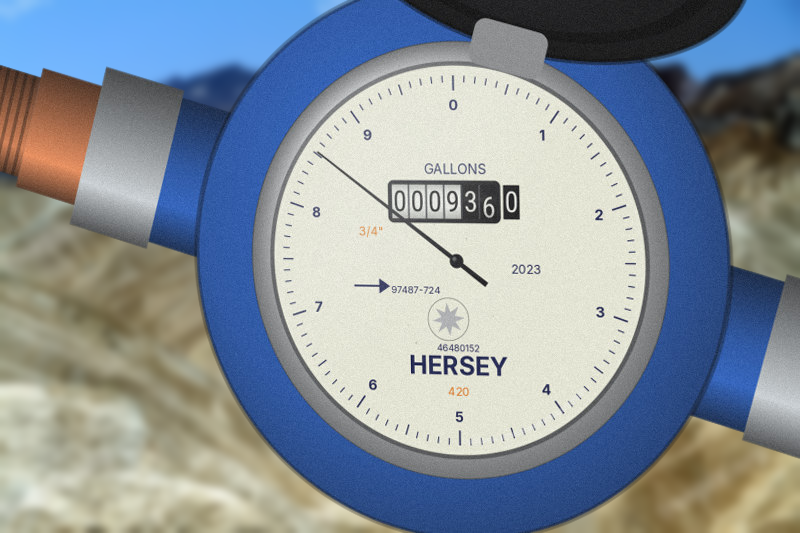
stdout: gal 9358.5
